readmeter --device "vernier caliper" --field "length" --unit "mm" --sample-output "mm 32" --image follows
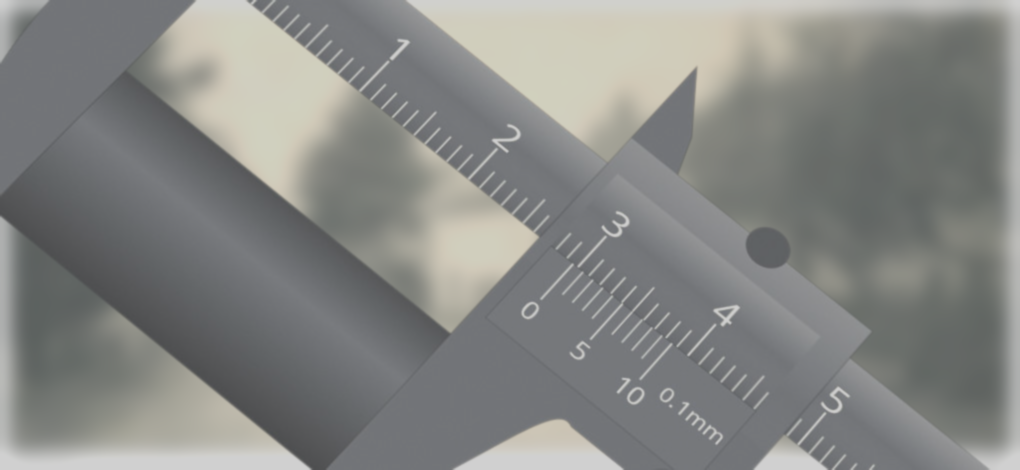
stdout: mm 29.6
